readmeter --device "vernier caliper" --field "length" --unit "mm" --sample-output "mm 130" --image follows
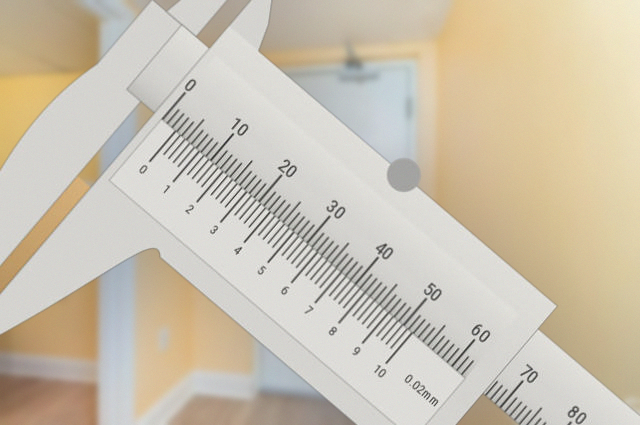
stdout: mm 2.8
